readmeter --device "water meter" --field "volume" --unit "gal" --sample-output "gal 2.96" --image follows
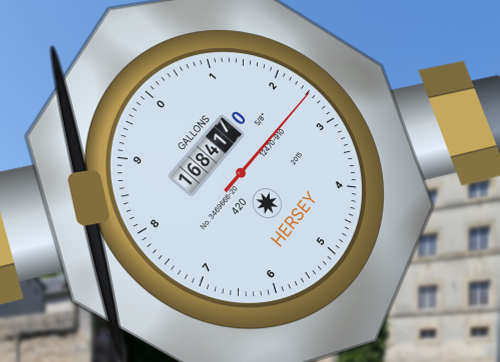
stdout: gal 1684172.5
